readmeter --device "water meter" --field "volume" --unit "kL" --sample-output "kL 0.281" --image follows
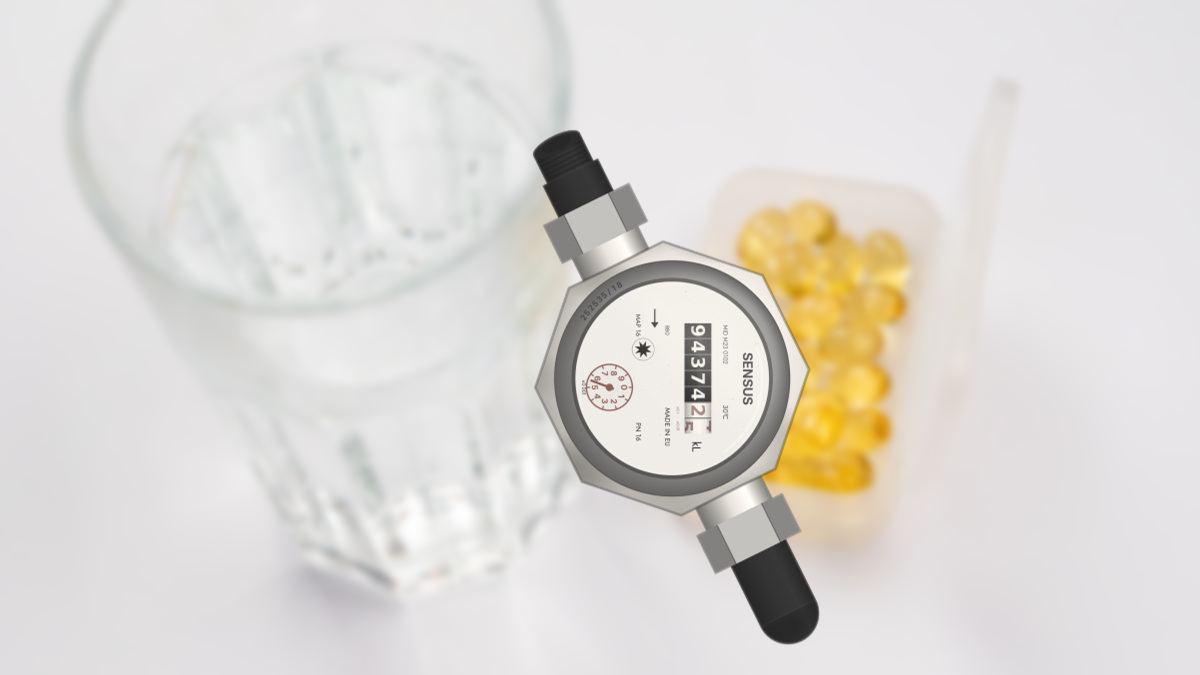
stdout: kL 94374.245
